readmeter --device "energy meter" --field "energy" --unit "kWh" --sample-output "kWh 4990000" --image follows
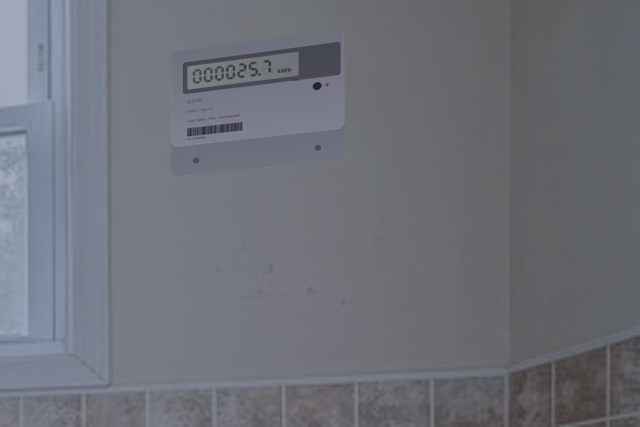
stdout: kWh 25.7
